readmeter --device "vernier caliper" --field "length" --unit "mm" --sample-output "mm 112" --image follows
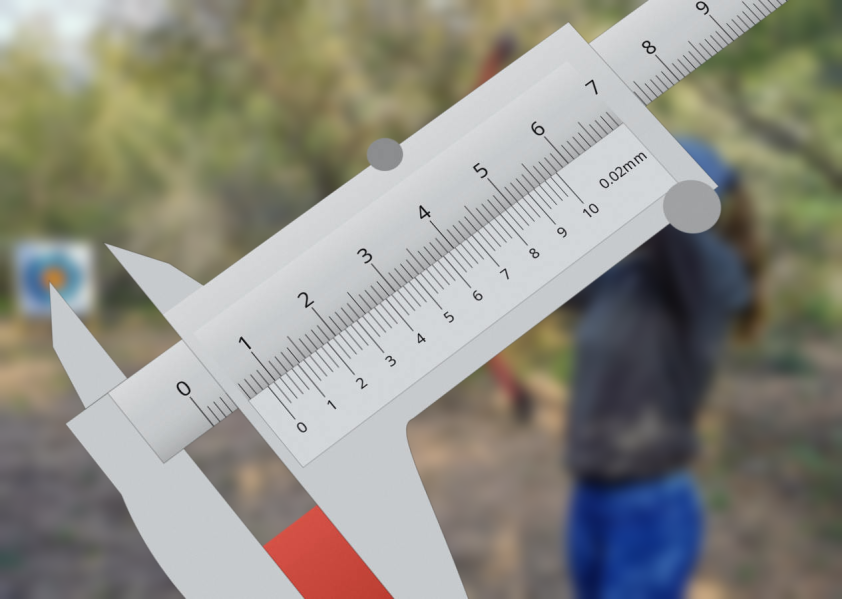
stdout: mm 8.8
